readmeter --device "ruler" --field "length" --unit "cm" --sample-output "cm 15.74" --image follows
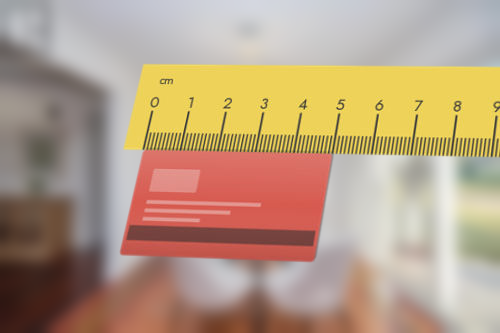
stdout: cm 5
